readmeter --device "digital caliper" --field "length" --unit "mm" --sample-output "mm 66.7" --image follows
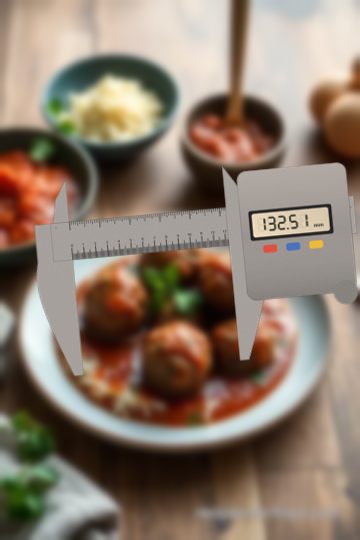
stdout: mm 132.51
